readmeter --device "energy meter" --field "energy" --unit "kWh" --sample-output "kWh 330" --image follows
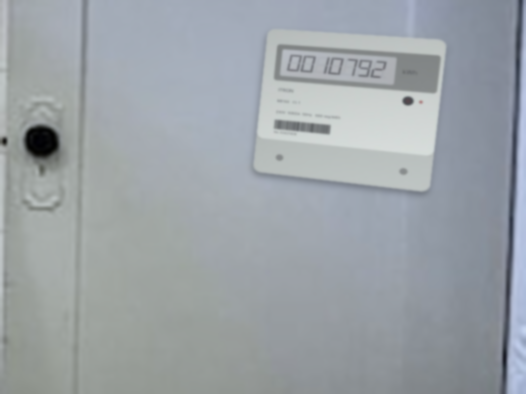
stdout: kWh 10792
